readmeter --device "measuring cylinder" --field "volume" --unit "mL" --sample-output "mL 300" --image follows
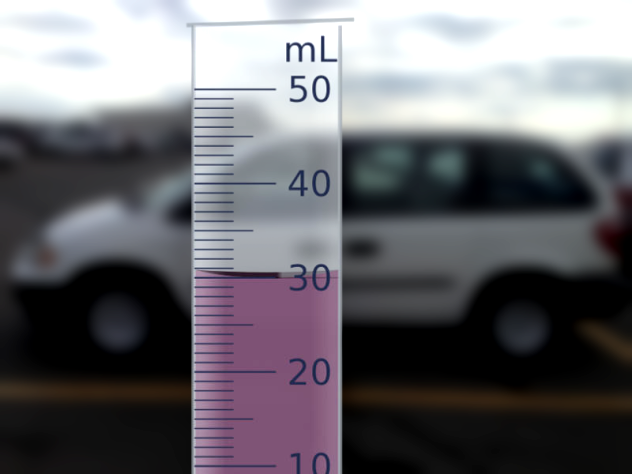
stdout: mL 30
